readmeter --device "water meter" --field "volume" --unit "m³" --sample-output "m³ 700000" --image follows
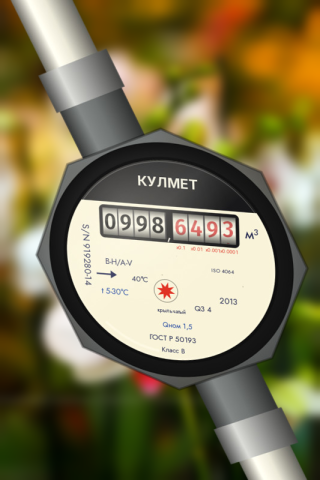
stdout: m³ 998.6493
